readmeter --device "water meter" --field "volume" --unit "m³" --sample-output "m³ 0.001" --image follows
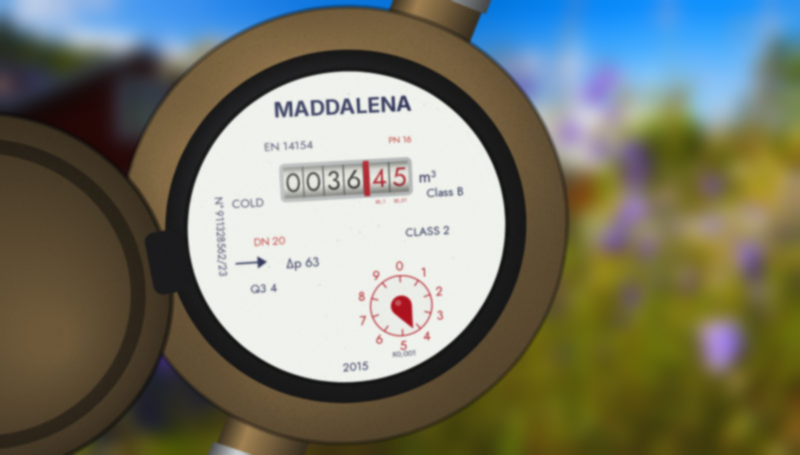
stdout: m³ 36.454
